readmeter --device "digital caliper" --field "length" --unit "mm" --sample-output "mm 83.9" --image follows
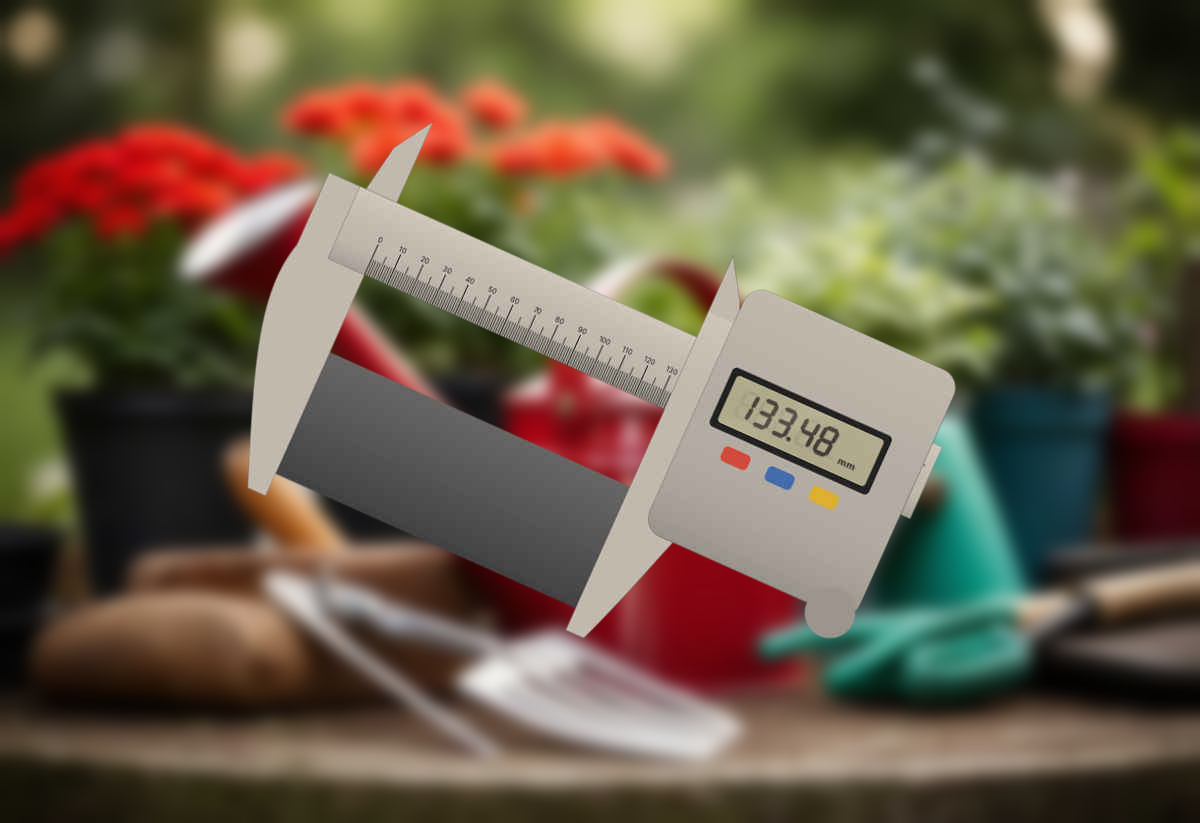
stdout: mm 133.48
